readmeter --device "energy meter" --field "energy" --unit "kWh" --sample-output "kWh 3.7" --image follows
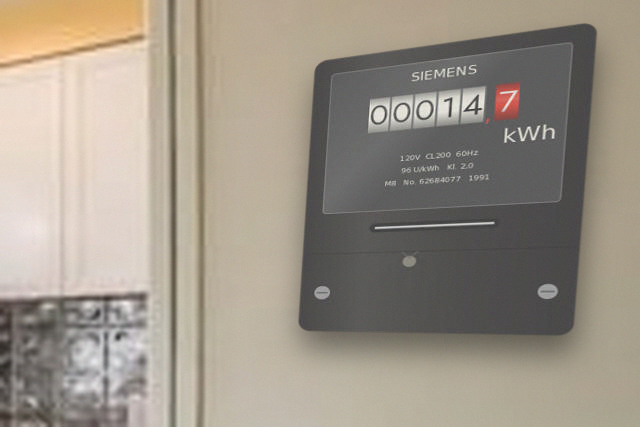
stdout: kWh 14.7
